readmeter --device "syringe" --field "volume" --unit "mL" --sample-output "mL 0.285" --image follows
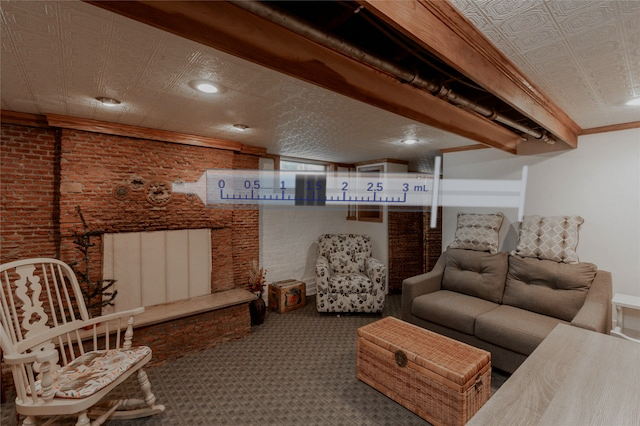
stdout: mL 1.2
